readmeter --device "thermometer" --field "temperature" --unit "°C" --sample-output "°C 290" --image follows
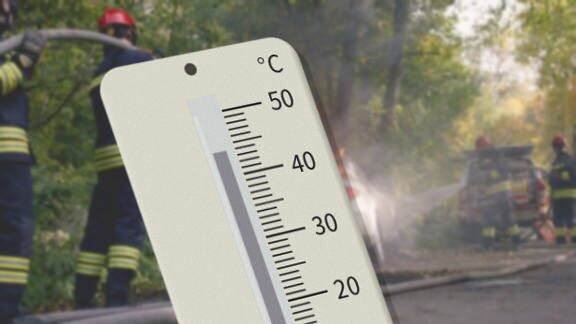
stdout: °C 44
